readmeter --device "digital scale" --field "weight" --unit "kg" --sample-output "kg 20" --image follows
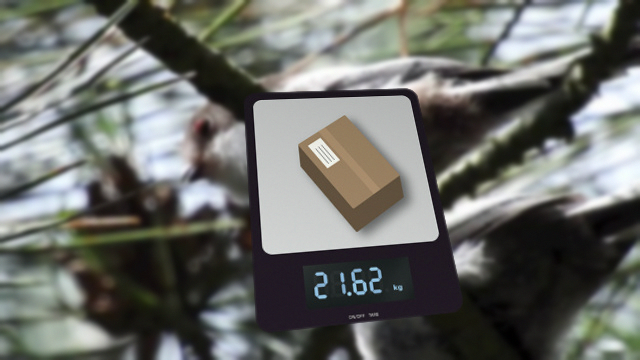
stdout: kg 21.62
